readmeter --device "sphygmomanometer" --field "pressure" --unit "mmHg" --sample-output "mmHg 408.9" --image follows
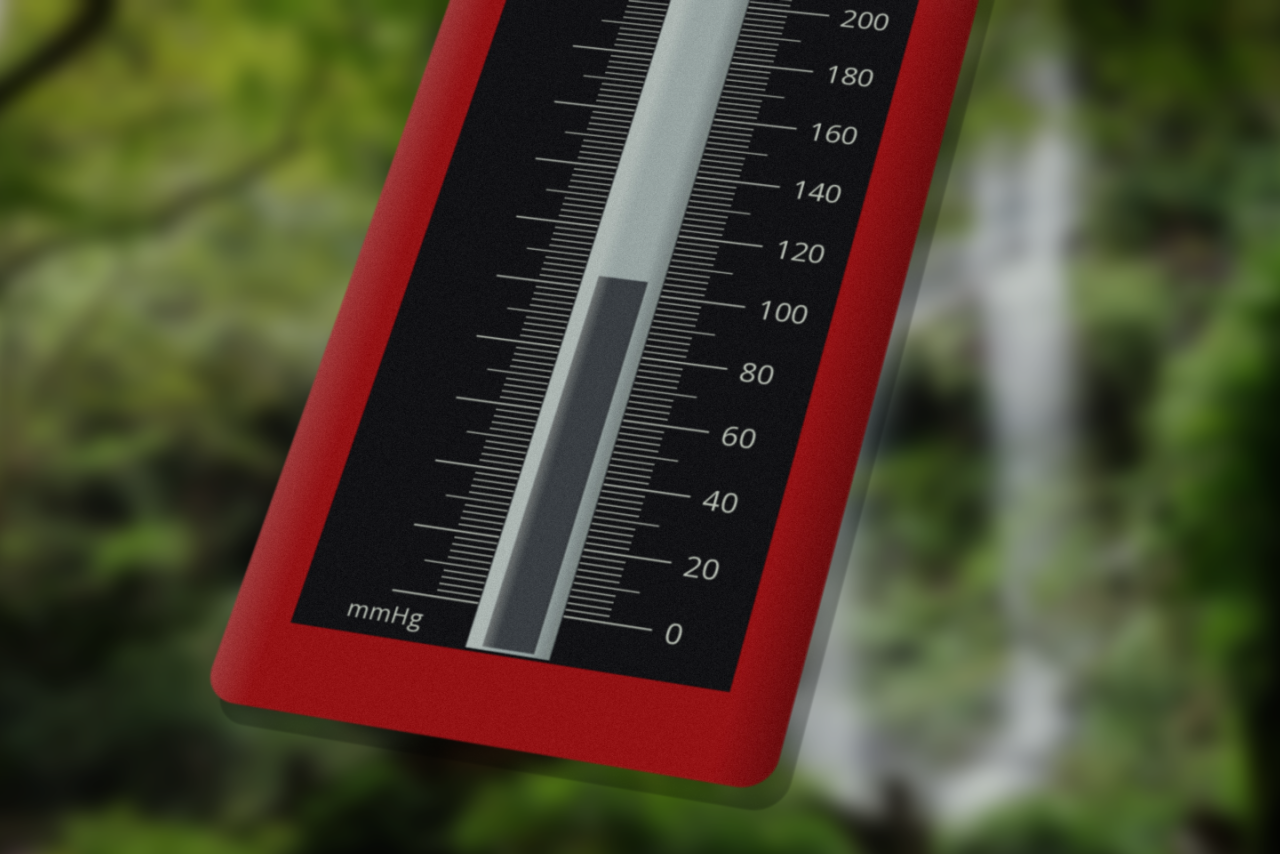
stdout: mmHg 104
